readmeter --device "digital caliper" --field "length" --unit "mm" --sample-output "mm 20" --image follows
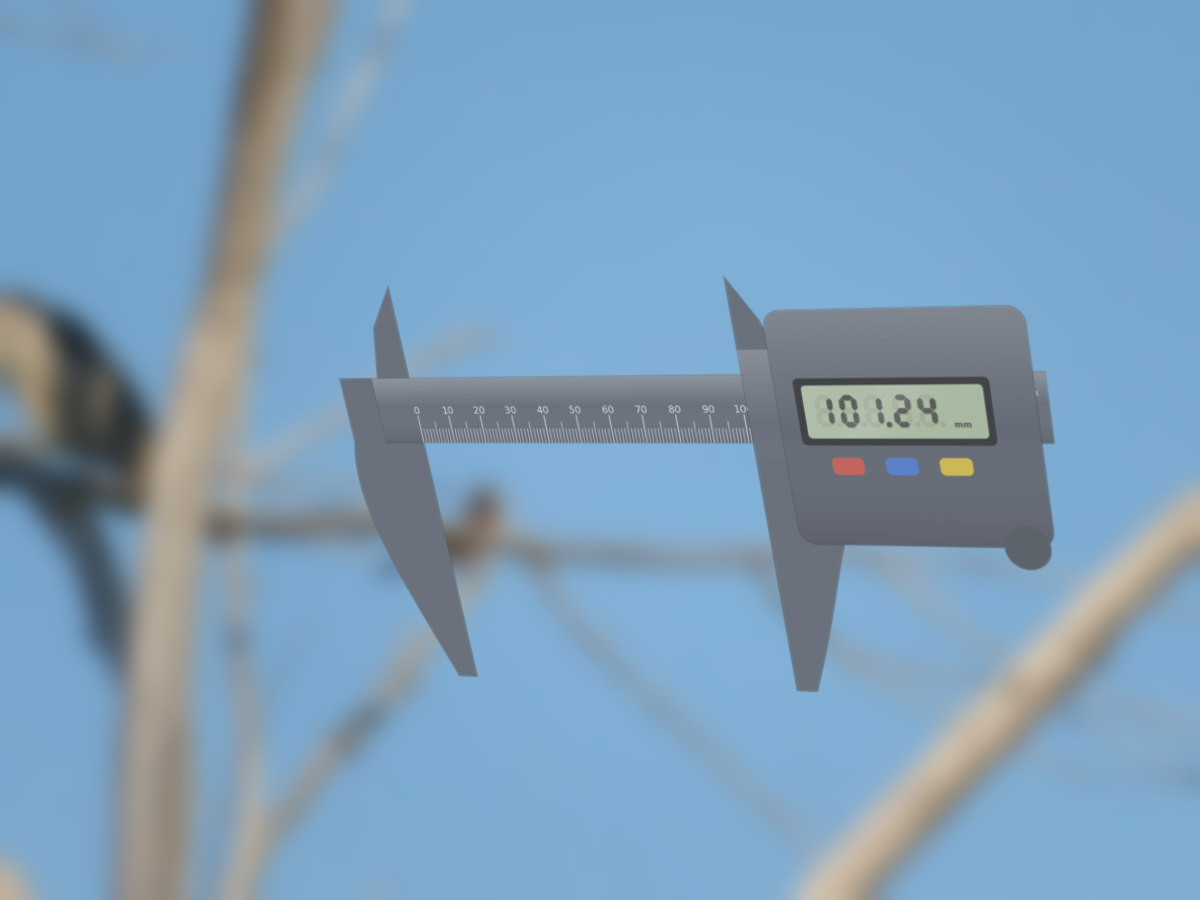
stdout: mm 101.24
